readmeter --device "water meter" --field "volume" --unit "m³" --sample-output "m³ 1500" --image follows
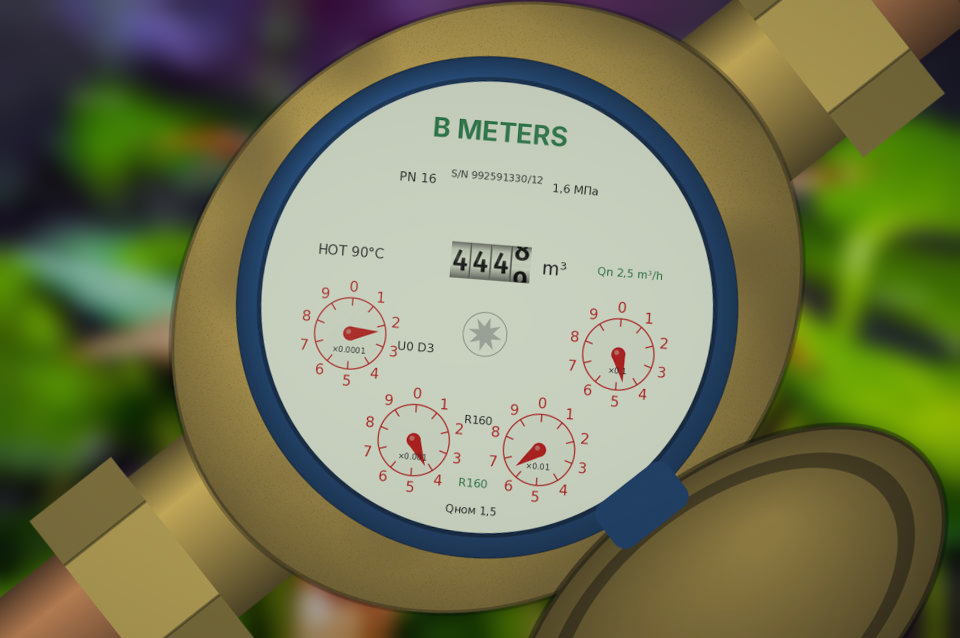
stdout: m³ 4448.4642
